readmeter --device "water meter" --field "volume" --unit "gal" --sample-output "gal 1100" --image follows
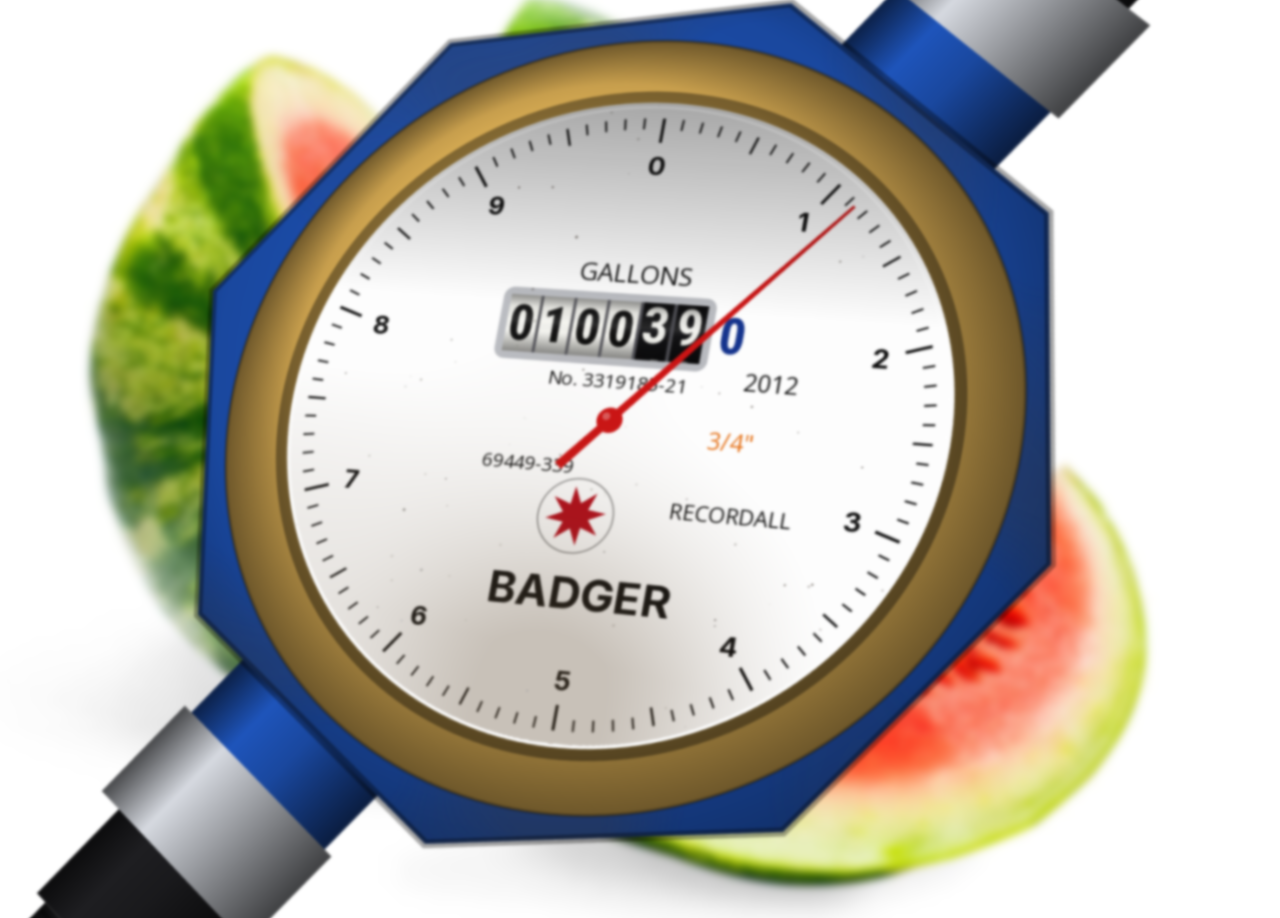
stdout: gal 100391.1
